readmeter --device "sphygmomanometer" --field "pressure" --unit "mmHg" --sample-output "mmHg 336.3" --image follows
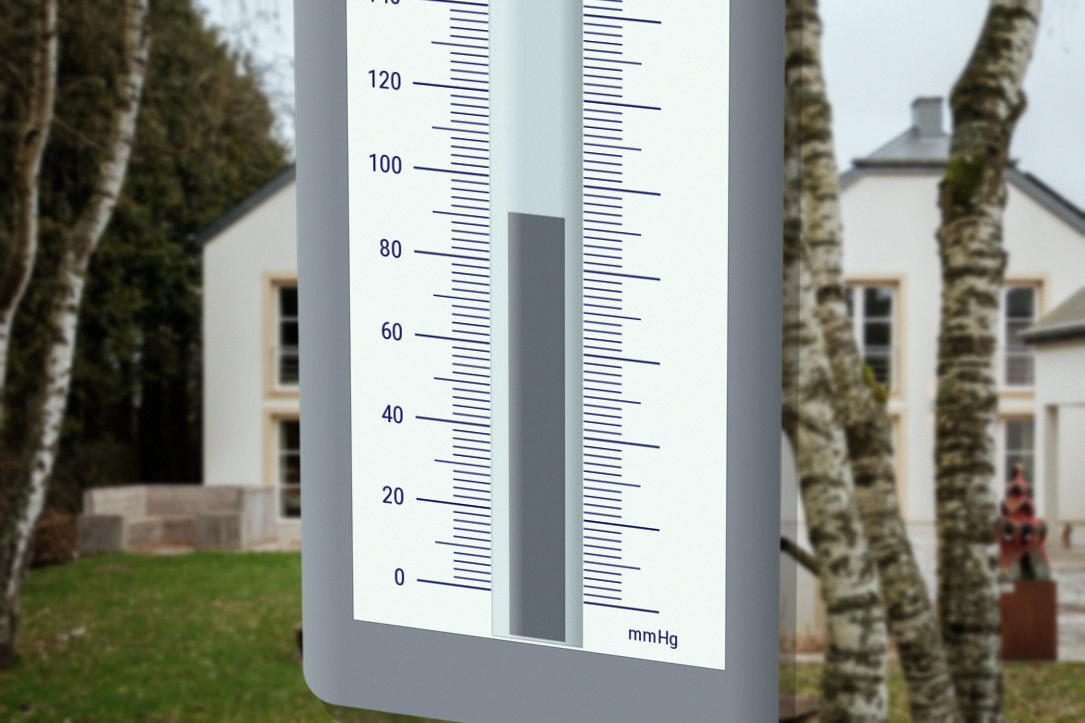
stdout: mmHg 92
